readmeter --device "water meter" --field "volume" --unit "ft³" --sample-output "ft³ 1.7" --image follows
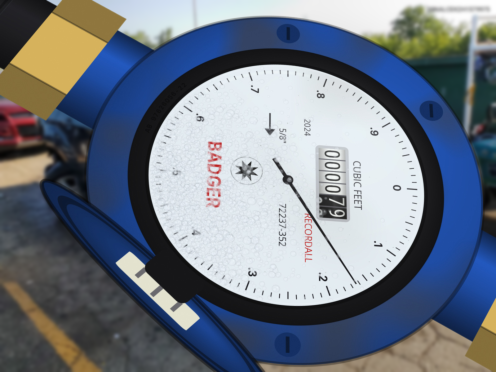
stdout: ft³ 79.16
